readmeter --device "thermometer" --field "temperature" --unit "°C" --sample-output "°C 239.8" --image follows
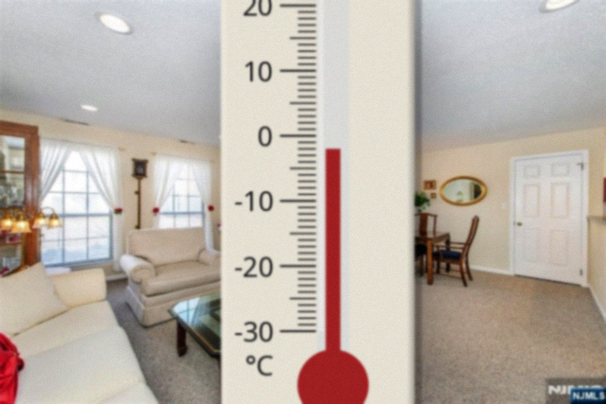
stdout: °C -2
